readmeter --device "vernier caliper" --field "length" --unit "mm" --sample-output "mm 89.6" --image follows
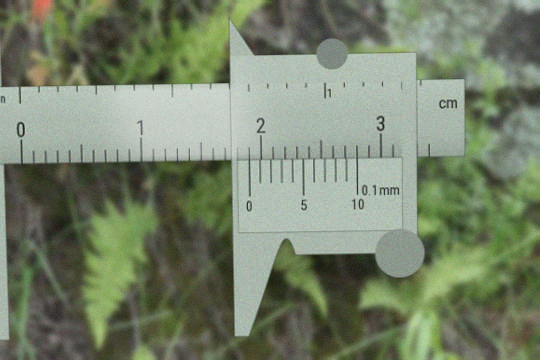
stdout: mm 19.0
